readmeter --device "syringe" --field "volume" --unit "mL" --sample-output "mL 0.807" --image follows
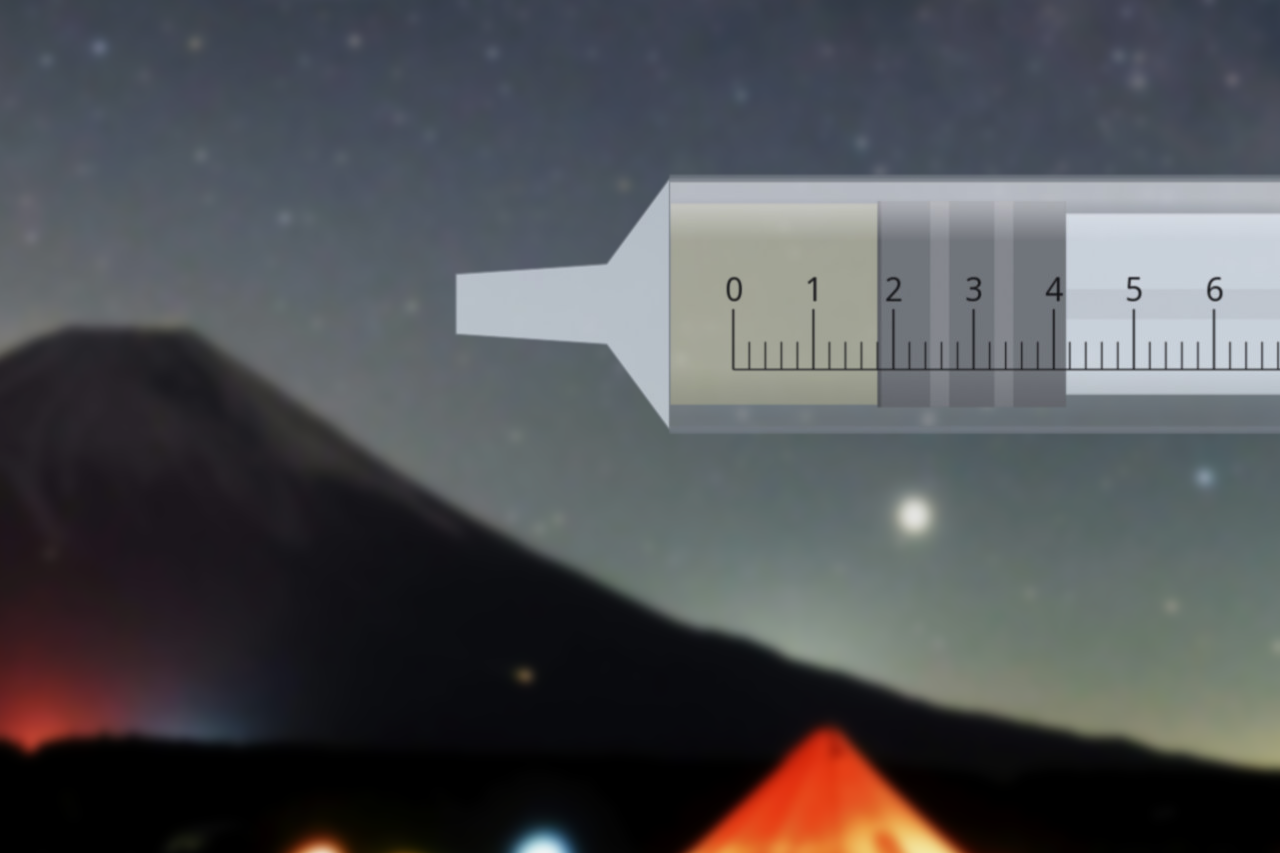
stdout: mL 1.8
